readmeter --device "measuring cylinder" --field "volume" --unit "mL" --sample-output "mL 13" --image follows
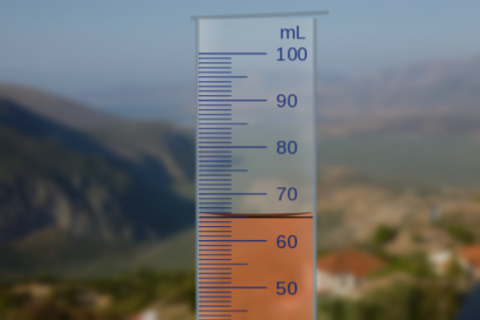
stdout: mL 65
